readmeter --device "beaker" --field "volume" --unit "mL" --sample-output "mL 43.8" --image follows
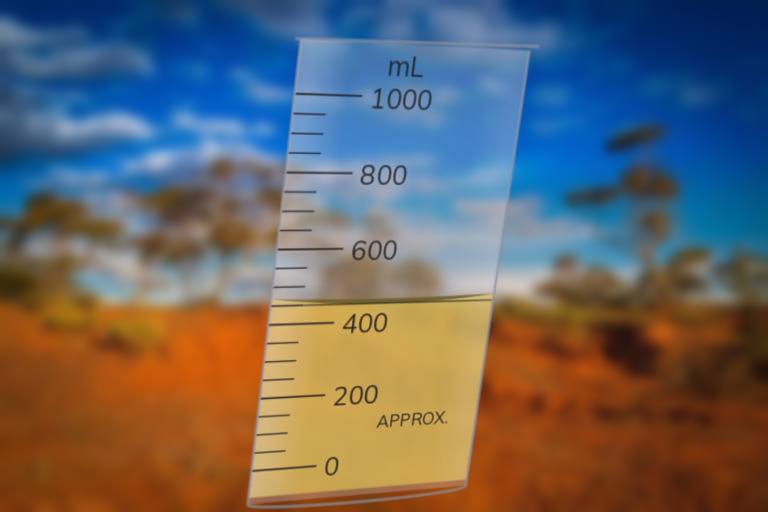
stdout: mL 450
